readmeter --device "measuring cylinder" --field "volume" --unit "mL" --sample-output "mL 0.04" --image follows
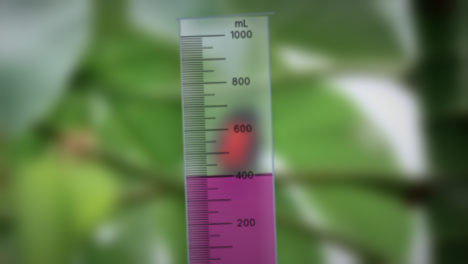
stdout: mL 400
